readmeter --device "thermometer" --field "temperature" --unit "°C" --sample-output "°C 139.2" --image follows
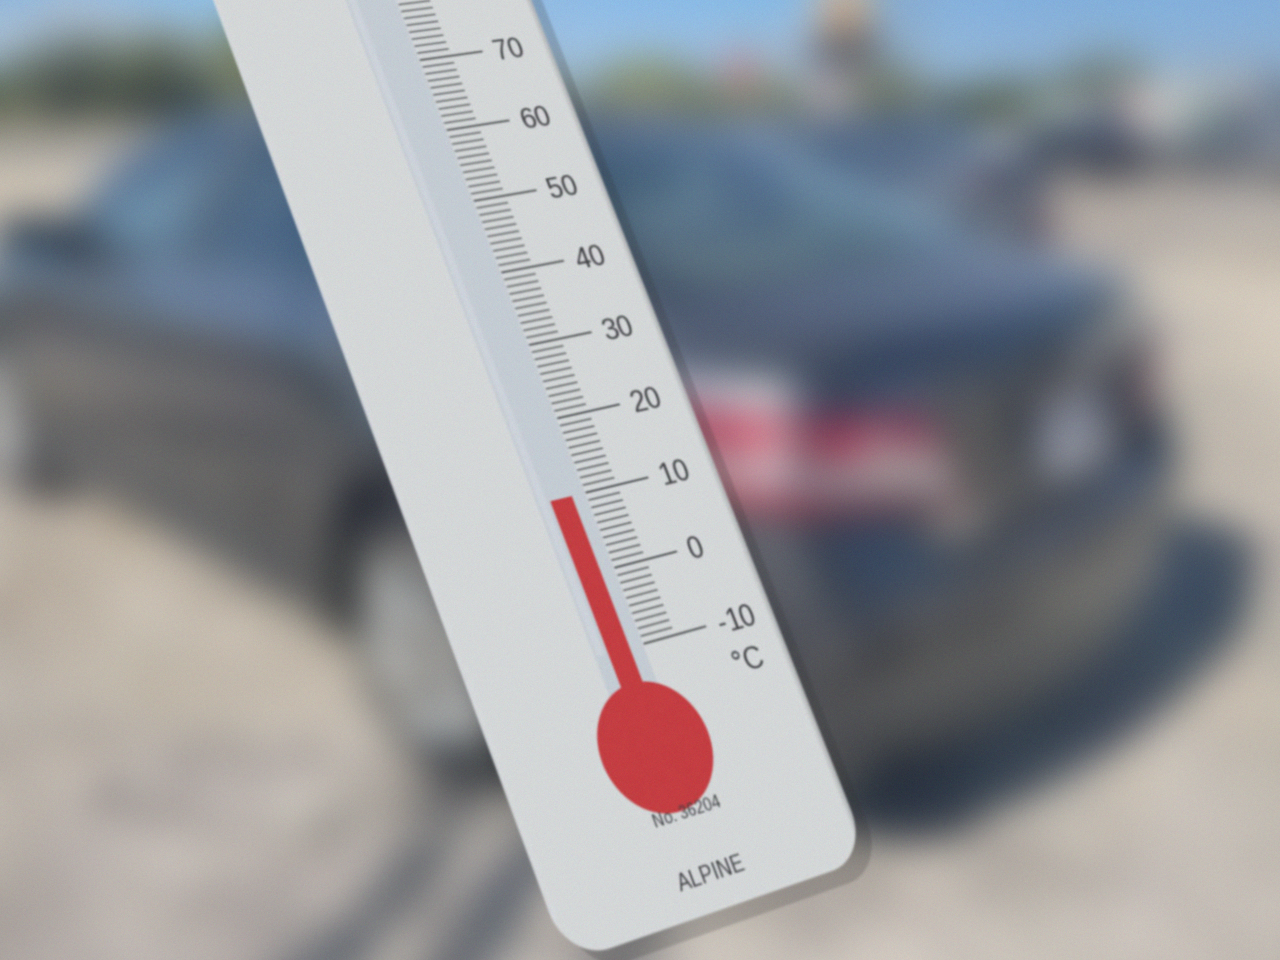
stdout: °C 10
